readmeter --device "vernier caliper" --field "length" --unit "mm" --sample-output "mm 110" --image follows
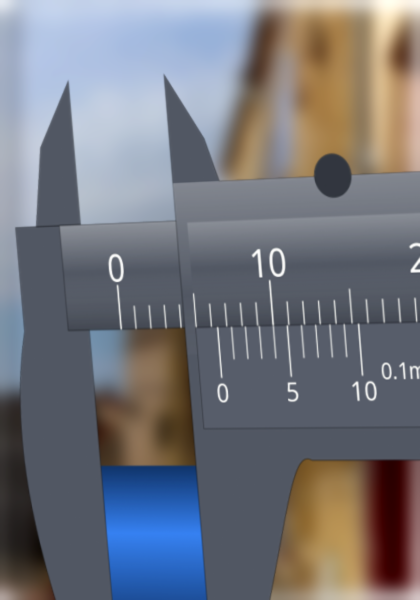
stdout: mm 6.4
